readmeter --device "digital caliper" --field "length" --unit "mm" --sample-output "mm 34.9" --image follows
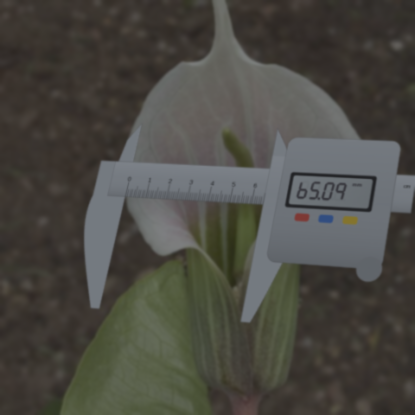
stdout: mm 65.09
